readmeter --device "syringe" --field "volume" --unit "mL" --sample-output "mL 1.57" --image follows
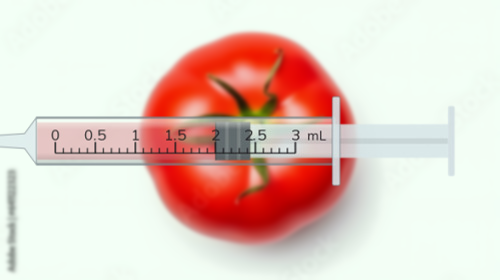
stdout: mL 2
